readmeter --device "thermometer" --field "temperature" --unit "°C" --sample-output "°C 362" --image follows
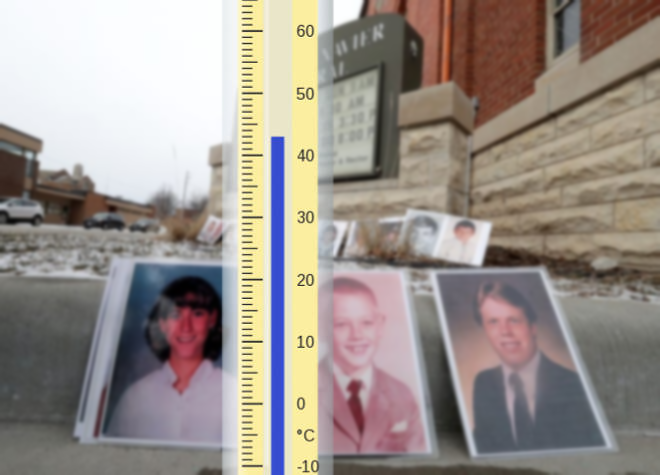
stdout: °C 43
